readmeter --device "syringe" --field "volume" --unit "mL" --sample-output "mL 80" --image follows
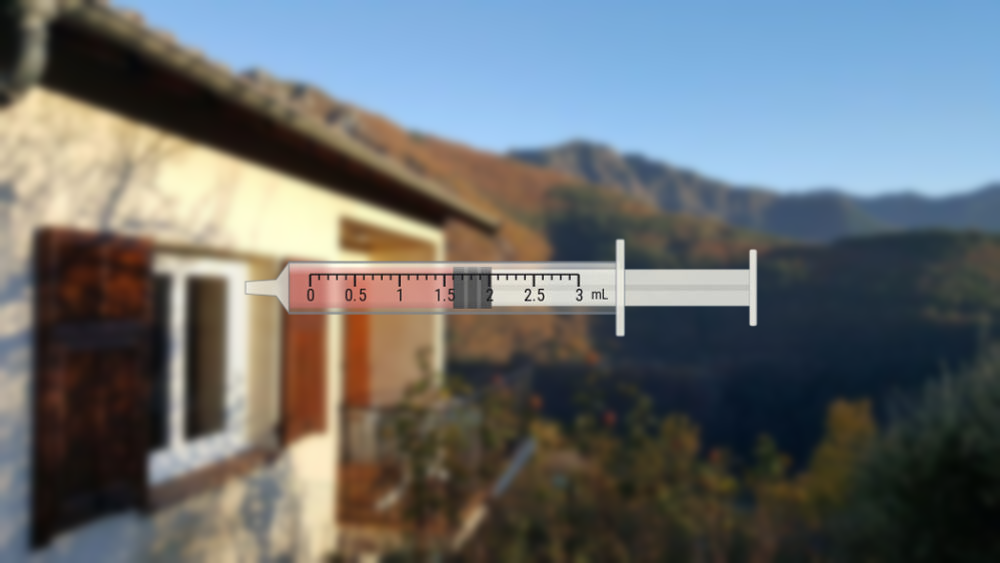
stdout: mL 1.6
